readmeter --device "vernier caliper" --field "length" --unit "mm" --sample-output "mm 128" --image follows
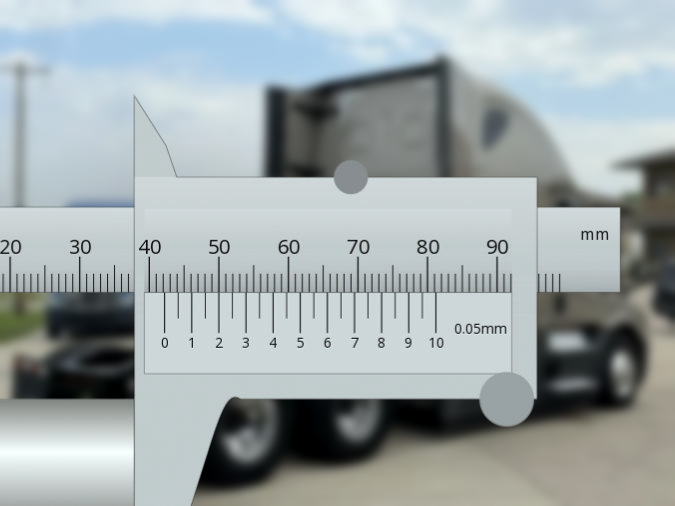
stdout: mm 42.2
